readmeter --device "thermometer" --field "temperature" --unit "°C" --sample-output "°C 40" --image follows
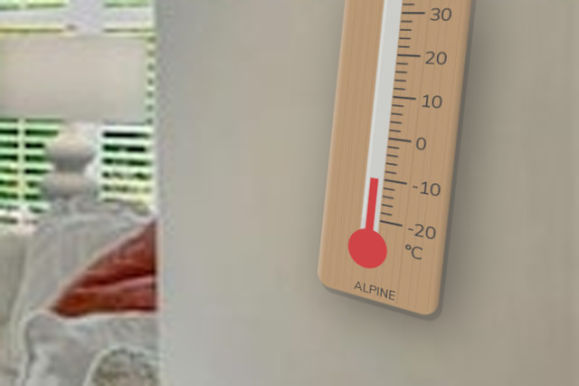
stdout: °C -10
